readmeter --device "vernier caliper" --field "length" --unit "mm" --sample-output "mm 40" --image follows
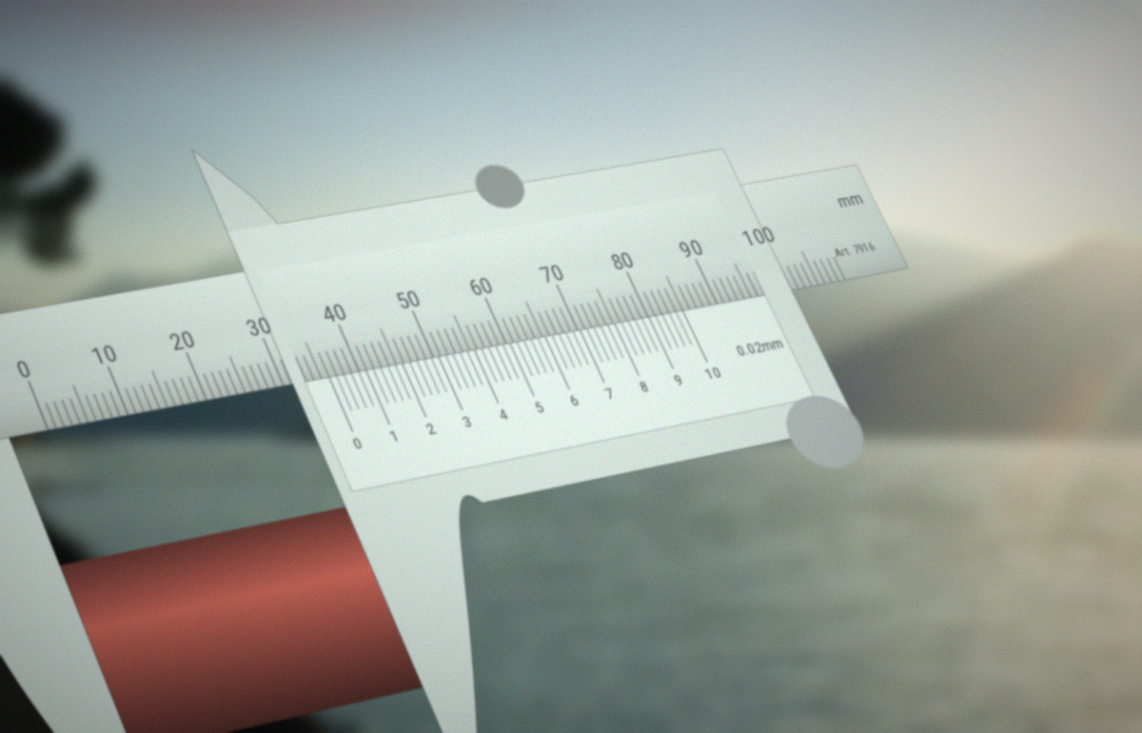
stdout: mm 36.0
